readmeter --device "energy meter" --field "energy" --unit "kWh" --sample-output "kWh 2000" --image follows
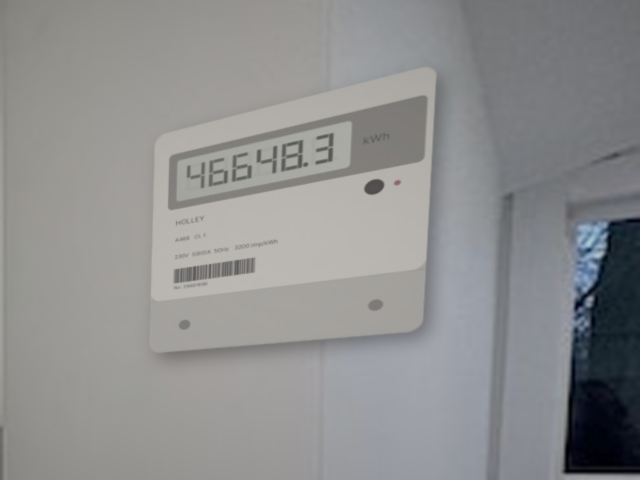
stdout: kWh 46648.3
